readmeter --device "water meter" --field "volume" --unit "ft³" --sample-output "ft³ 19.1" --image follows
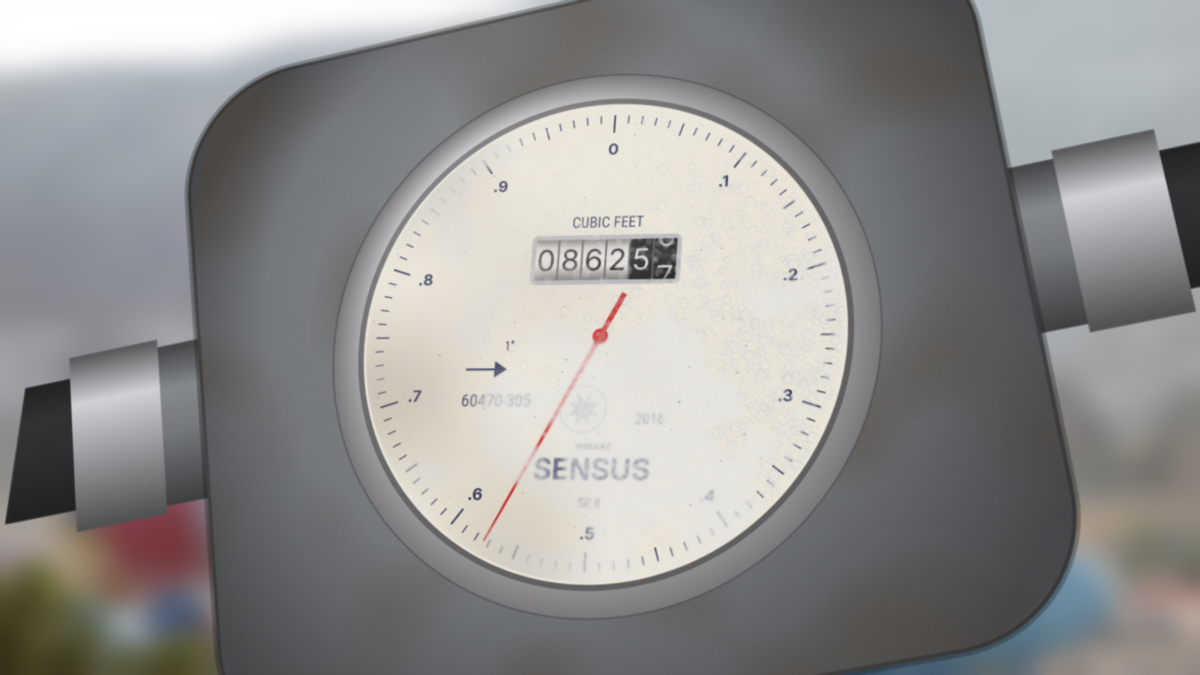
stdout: ft³ 86256.57
